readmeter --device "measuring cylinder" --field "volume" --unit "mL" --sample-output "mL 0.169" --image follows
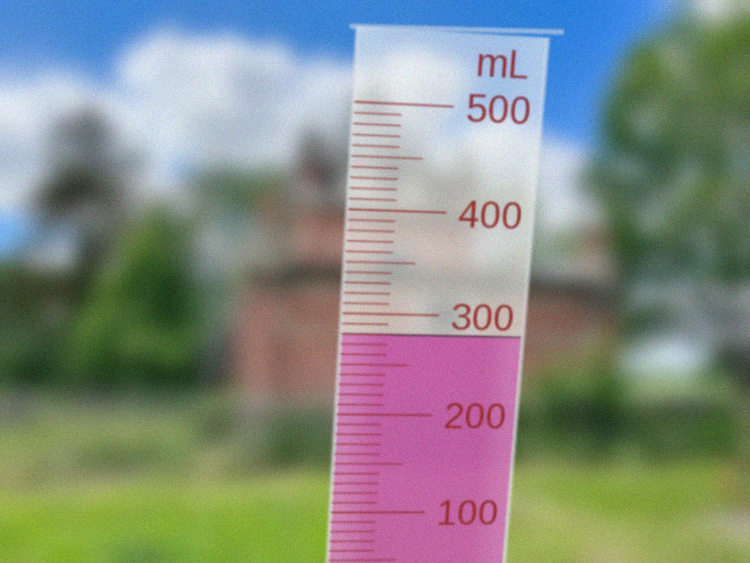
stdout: mL 280
